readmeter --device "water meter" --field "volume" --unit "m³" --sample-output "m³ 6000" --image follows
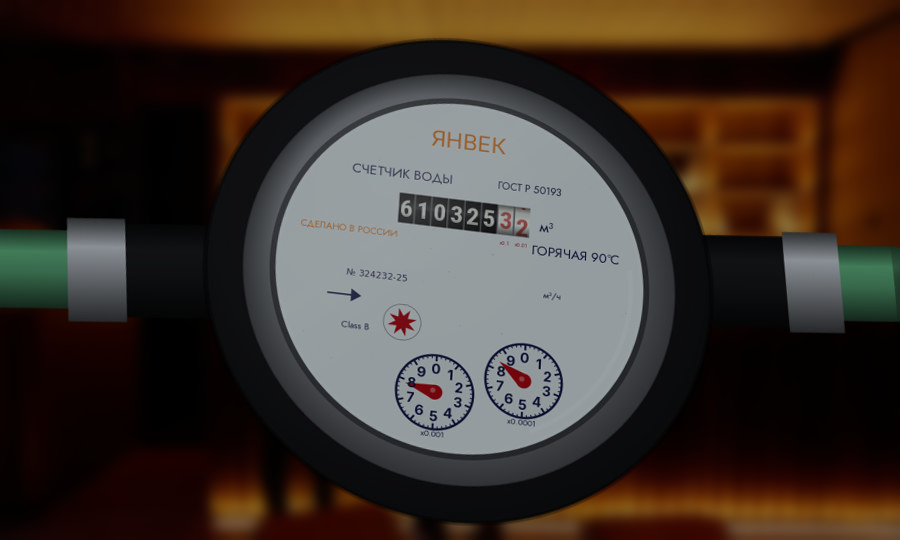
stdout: m³ 610325.3178
